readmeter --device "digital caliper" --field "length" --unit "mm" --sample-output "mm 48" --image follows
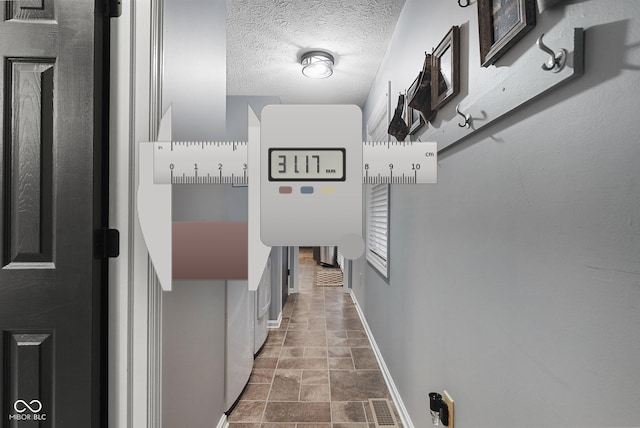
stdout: mm 31.17
